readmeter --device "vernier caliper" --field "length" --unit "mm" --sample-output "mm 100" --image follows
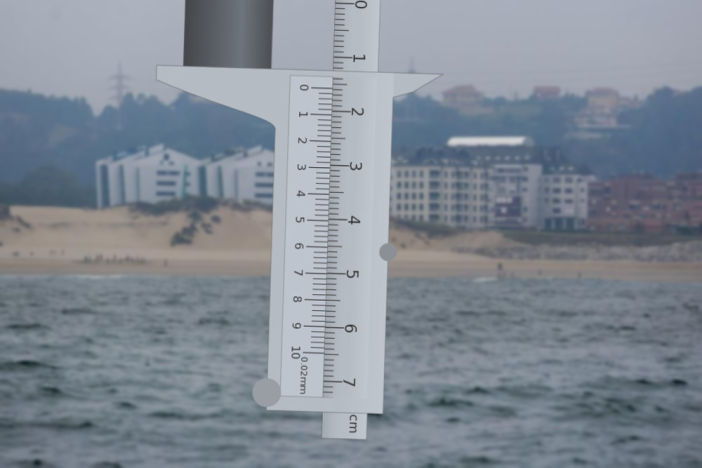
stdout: mm 15.8
